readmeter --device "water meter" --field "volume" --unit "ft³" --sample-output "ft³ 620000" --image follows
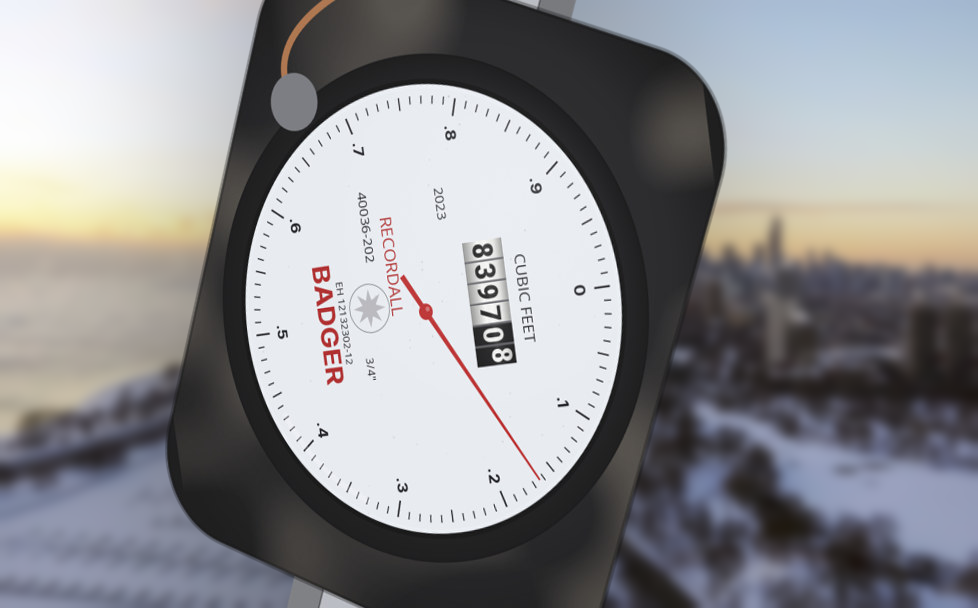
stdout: ft³ 839708.16
